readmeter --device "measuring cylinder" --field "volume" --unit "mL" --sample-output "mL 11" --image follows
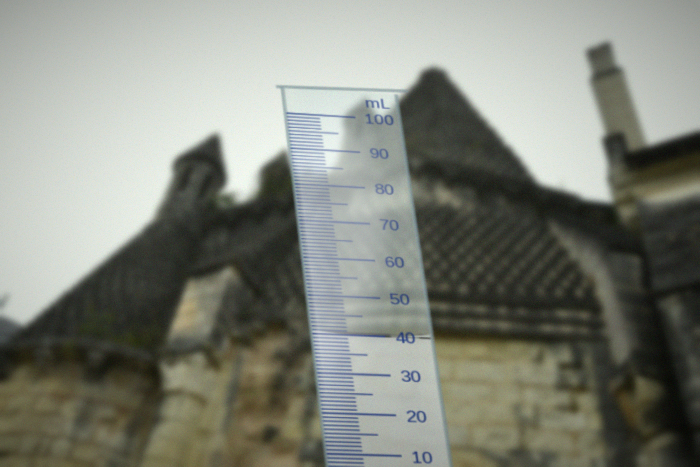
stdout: mL 40
